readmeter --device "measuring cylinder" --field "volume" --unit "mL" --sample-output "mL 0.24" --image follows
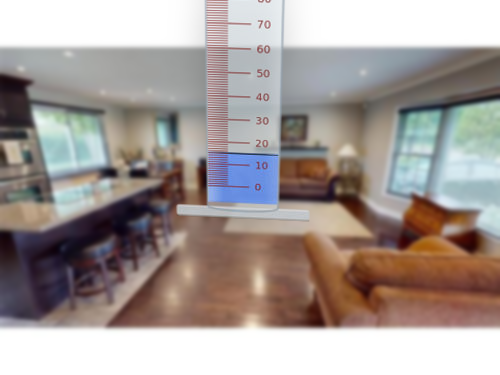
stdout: mL 15
